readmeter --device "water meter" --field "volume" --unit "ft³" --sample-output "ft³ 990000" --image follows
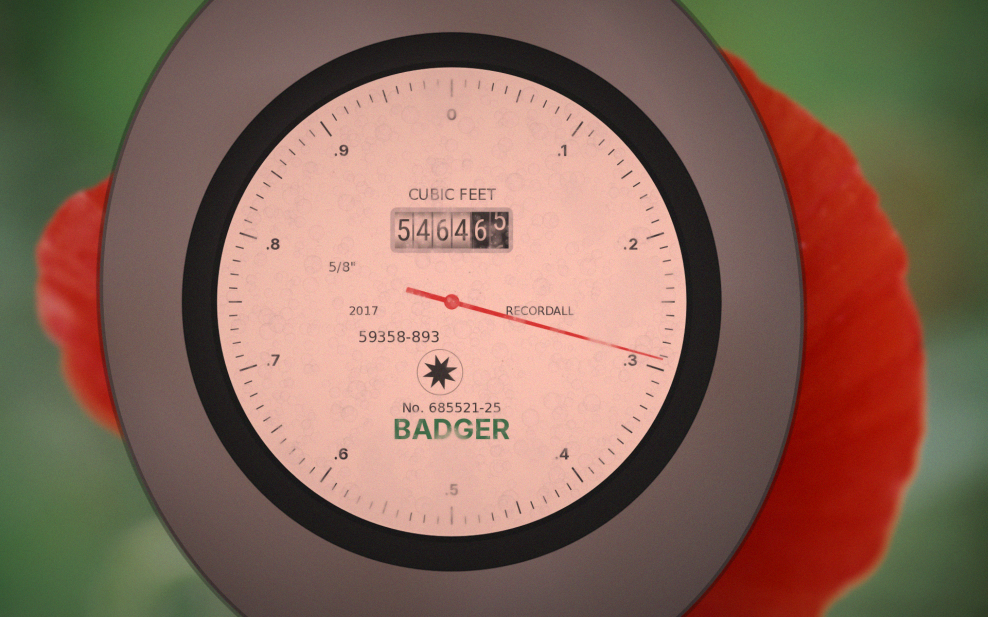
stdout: ft³ 546465.29
